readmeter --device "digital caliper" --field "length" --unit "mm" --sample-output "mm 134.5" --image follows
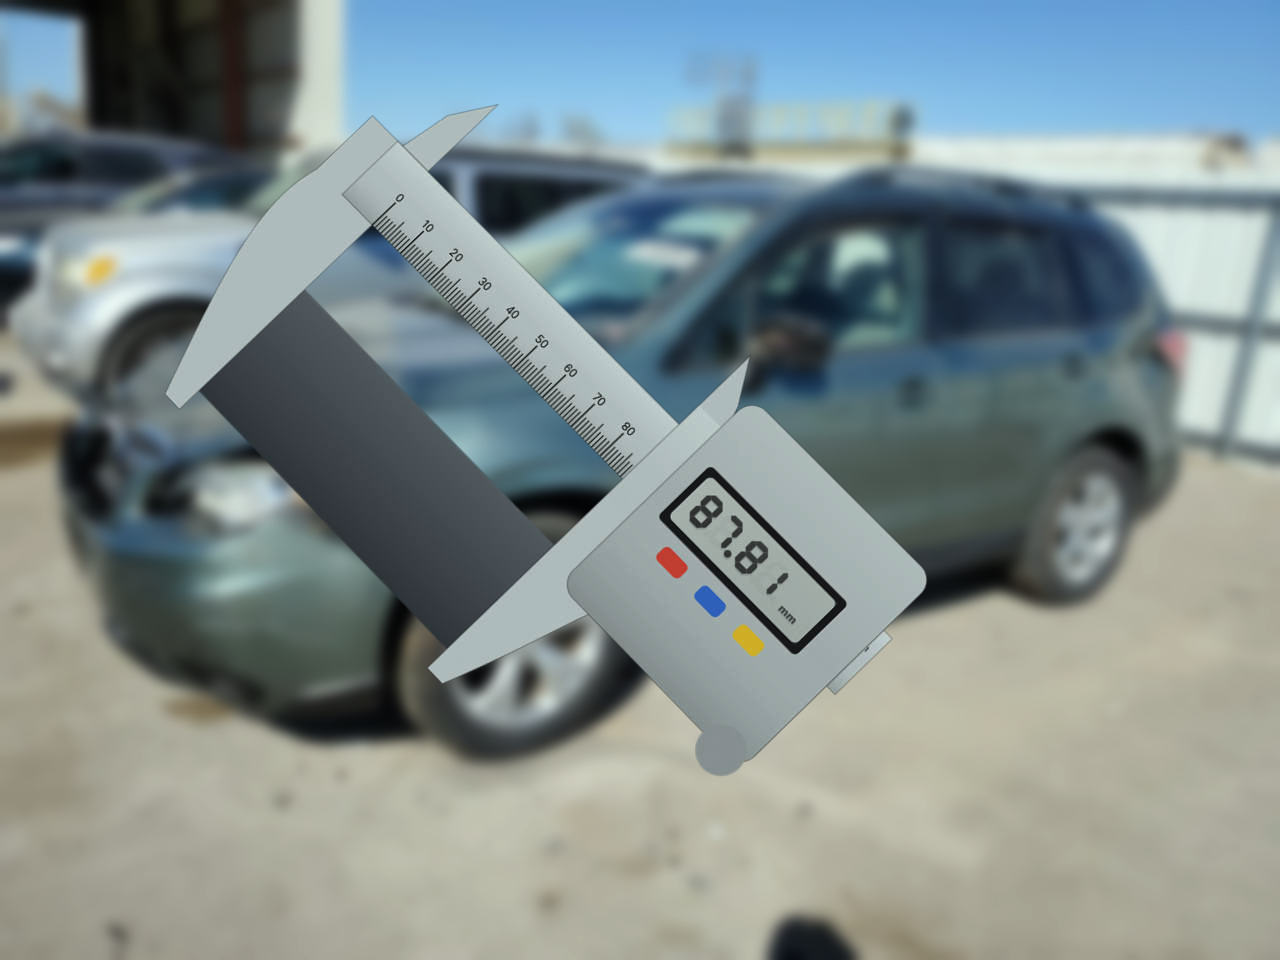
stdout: mm 87.81
